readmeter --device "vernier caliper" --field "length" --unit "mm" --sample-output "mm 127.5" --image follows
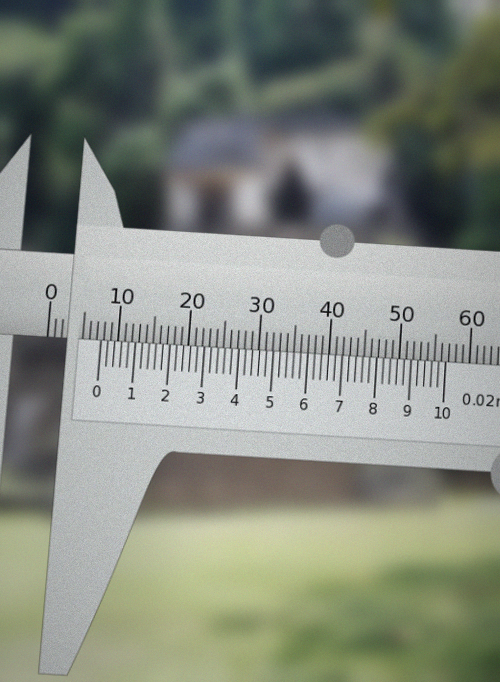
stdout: mm 7.6
